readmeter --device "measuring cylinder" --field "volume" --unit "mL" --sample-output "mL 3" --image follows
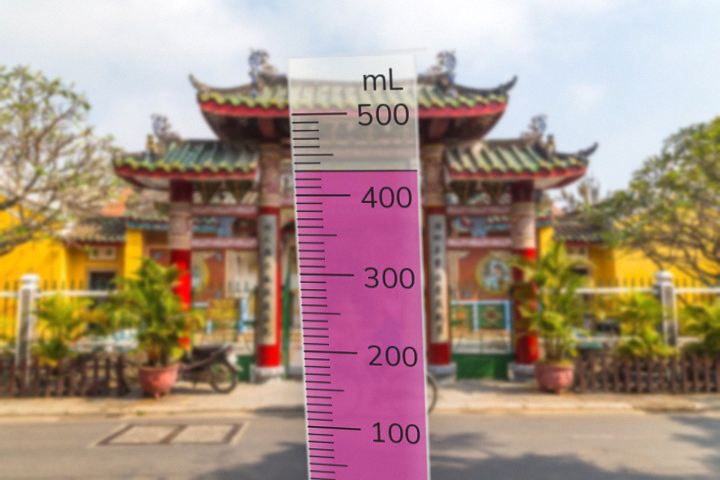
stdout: mL 430
